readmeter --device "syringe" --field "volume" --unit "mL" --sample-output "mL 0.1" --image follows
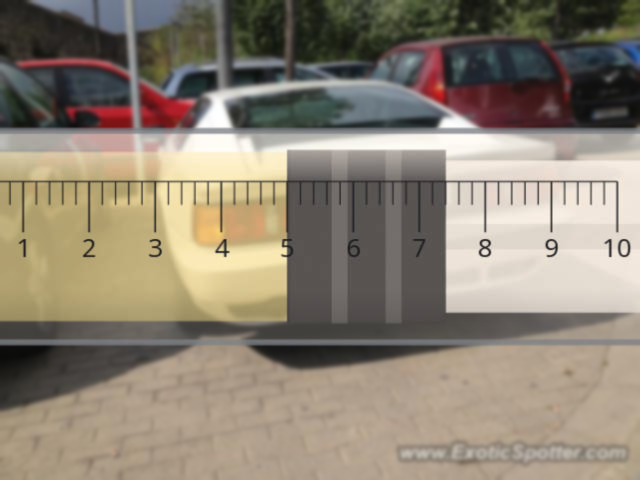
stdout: mL 5
